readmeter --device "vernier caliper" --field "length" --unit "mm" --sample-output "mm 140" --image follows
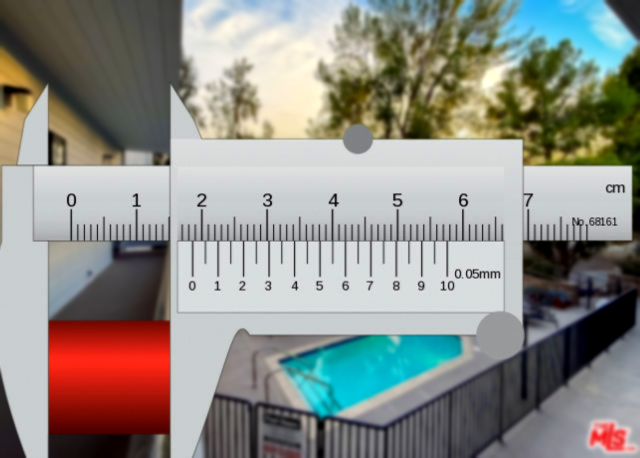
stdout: mm 18.6
